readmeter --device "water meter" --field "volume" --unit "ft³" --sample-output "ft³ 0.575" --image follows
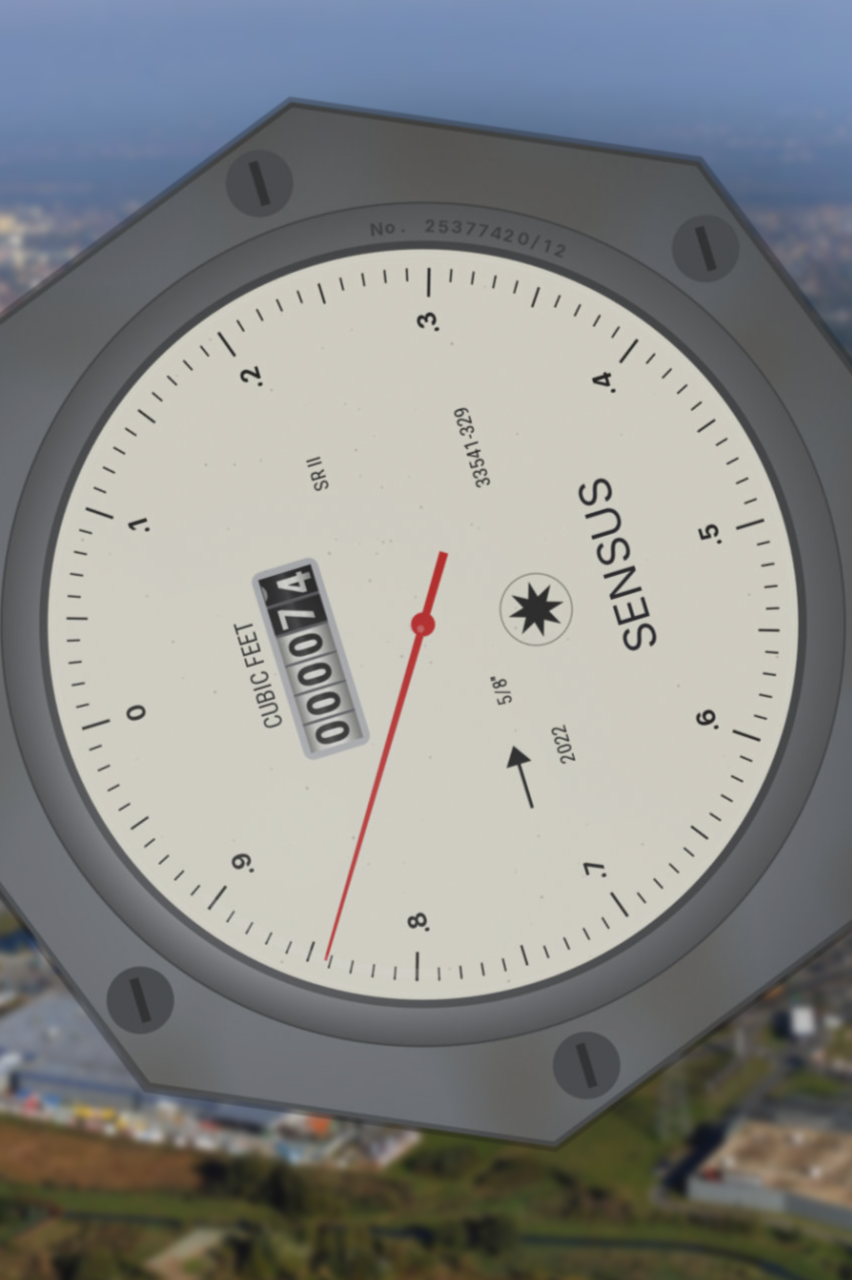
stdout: ft³ 73.84
